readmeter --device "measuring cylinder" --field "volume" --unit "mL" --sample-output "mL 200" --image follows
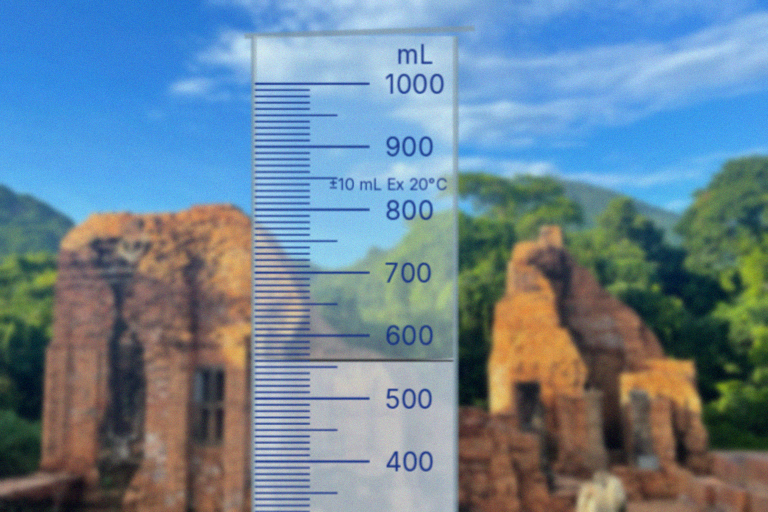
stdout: mL 560
